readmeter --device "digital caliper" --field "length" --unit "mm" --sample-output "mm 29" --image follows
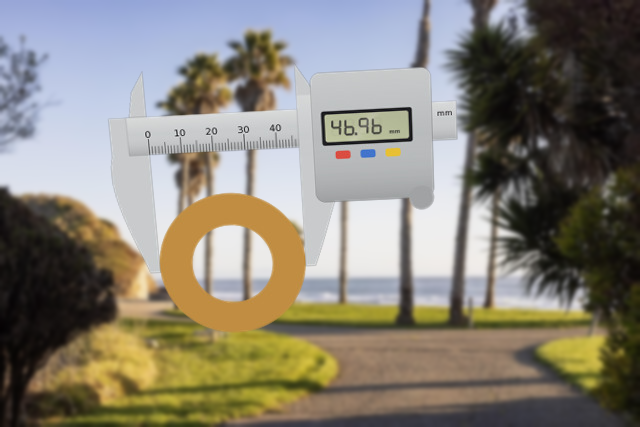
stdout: mm 46.96
